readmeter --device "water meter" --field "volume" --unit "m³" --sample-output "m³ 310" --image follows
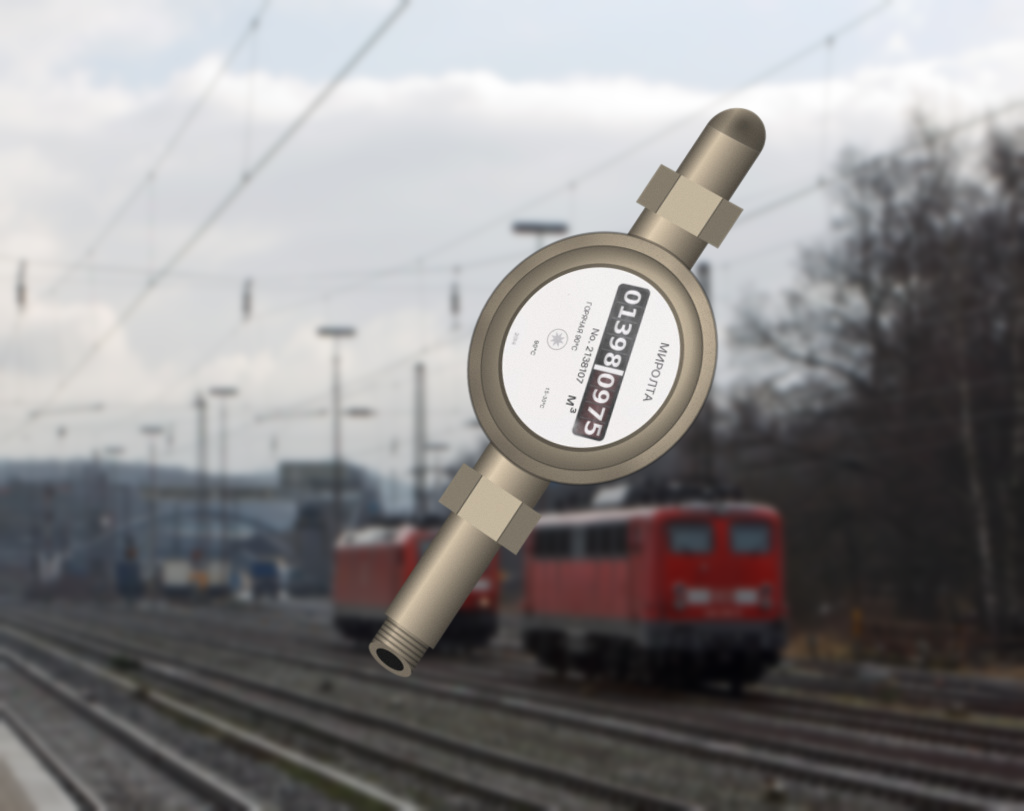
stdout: m³ 1398.0975
